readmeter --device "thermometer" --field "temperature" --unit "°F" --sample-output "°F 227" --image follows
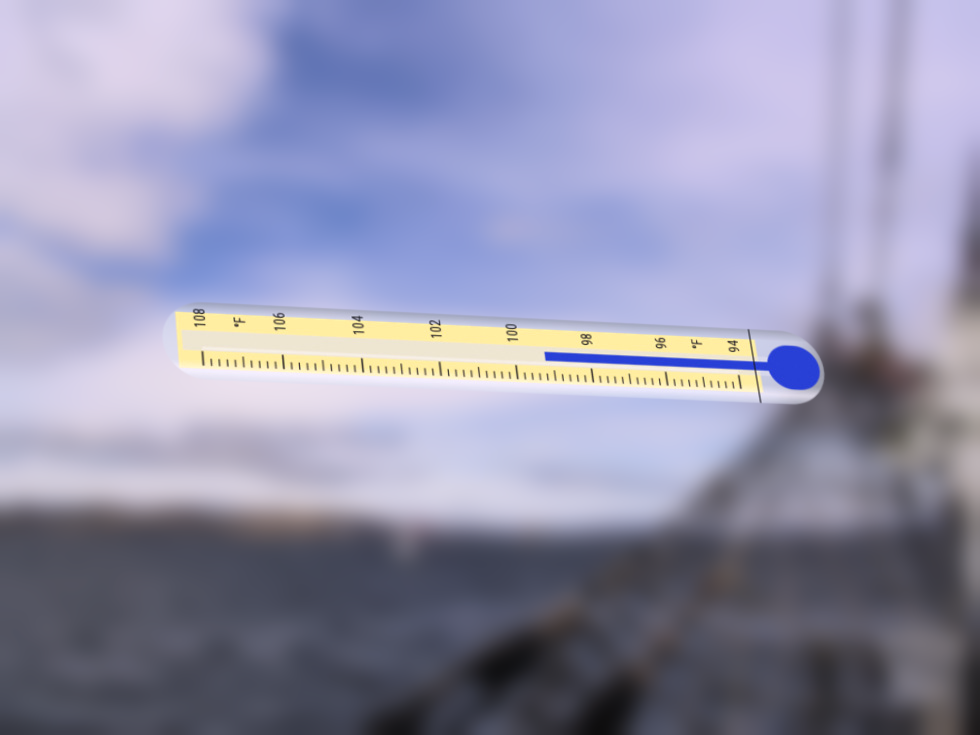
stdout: °F 99.2
